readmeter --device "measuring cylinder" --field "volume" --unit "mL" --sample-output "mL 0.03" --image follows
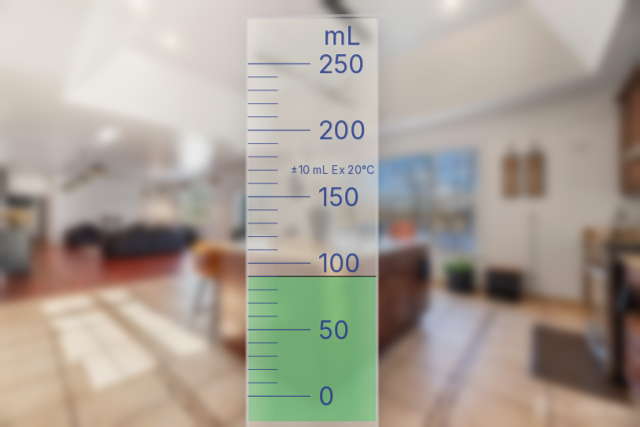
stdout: mL 90
